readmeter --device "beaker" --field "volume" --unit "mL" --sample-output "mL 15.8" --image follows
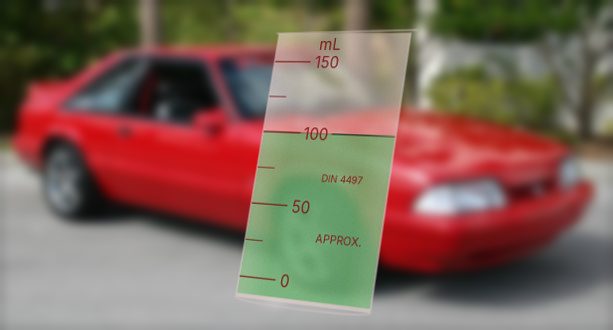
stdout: mL 100
